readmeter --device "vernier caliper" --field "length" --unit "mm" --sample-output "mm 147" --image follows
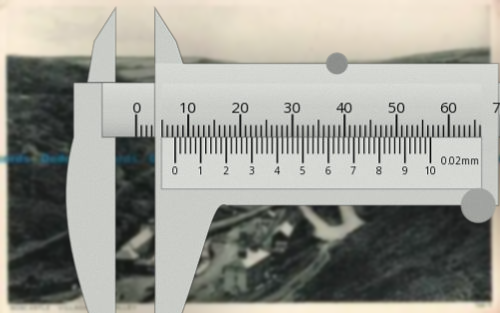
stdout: mm 7.5
